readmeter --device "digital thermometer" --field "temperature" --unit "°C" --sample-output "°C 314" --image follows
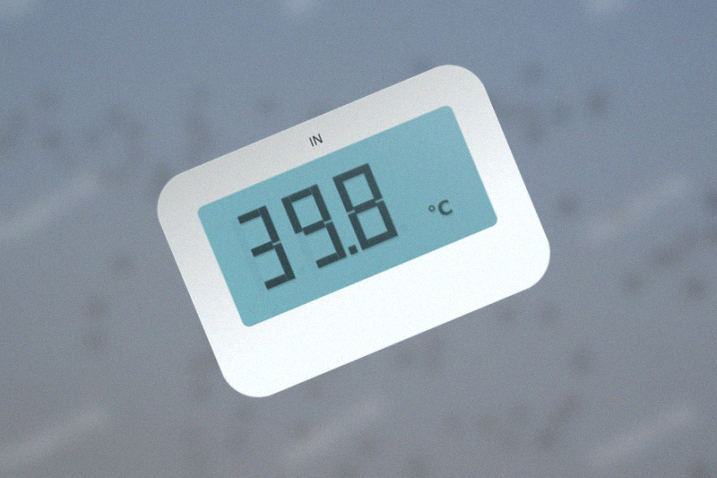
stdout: °C 39.8
